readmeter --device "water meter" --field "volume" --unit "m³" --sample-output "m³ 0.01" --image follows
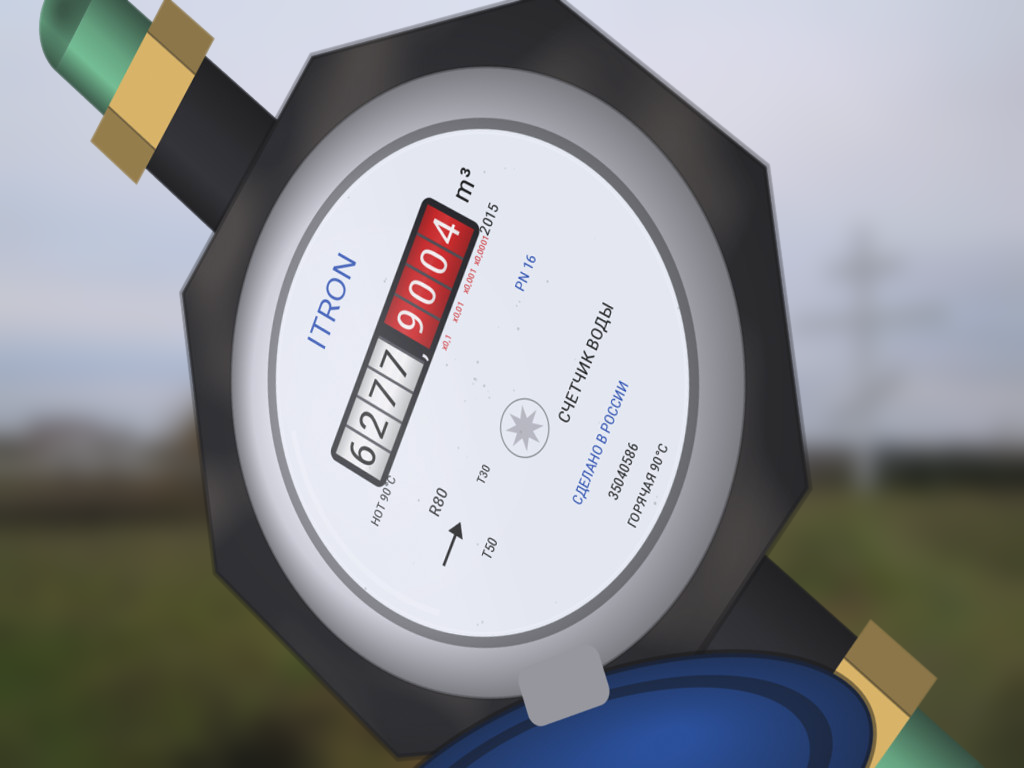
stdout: m³ 6277.9004
